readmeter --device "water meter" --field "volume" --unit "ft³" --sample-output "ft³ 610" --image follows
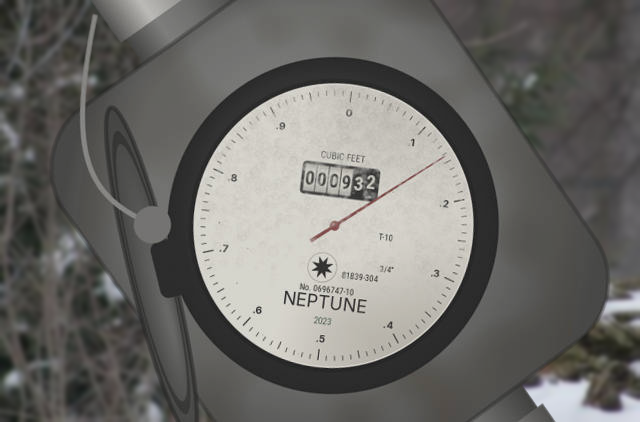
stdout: ft³ 932.14
